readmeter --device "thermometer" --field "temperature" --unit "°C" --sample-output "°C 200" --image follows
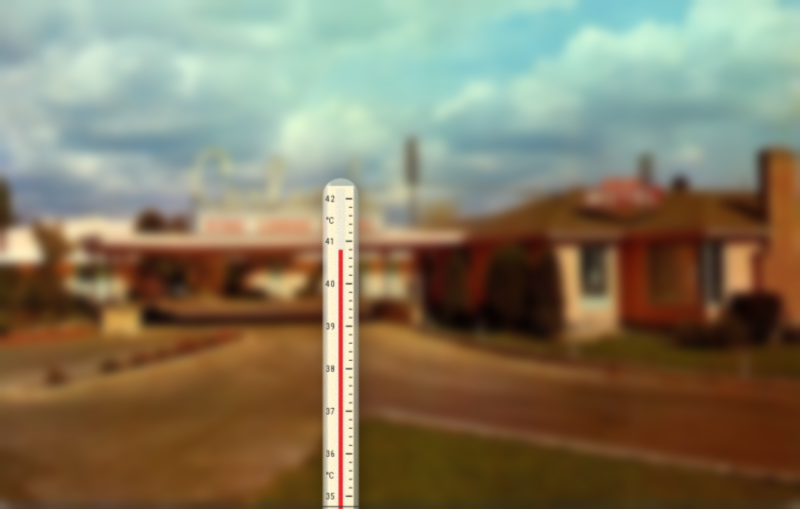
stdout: °C 40.8
